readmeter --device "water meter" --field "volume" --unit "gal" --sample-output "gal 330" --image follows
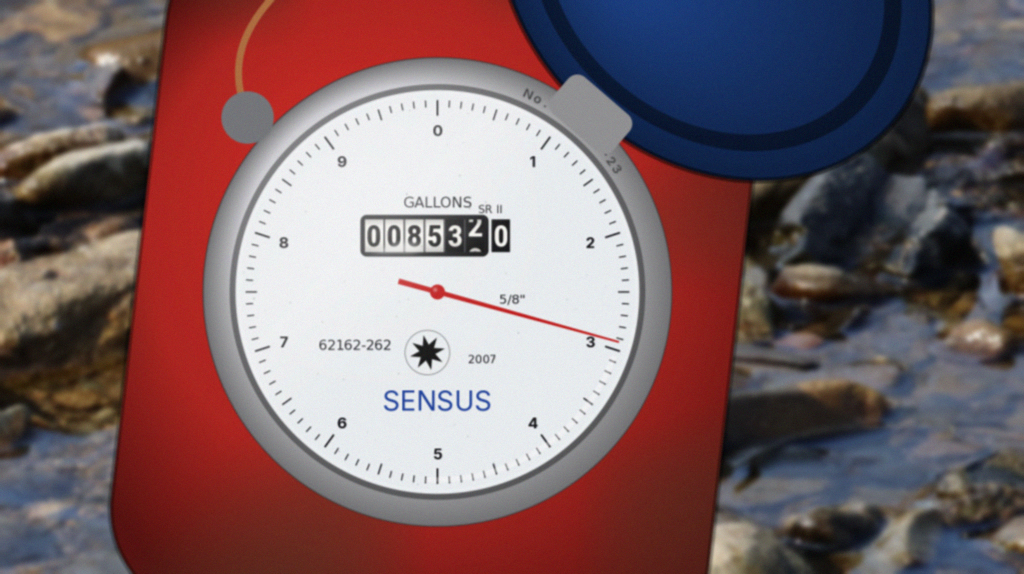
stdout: gal 85322.9
